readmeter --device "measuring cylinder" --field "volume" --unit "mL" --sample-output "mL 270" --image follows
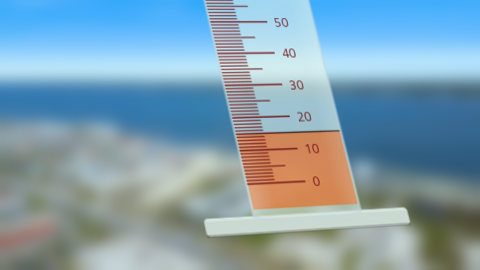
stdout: mL 15
